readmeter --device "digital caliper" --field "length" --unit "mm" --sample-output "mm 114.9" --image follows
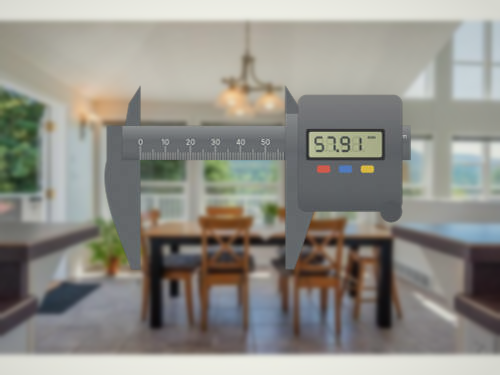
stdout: mm 57.91
